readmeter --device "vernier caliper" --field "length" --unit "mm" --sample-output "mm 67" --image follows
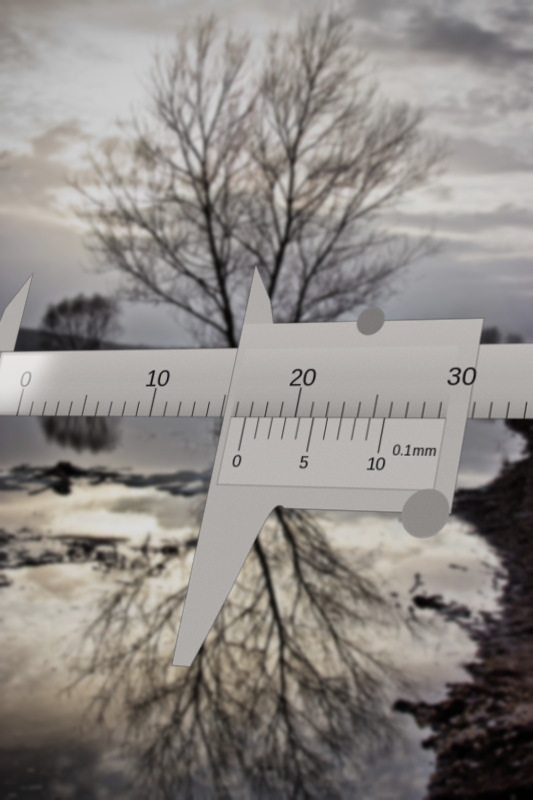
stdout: mm 16.7
